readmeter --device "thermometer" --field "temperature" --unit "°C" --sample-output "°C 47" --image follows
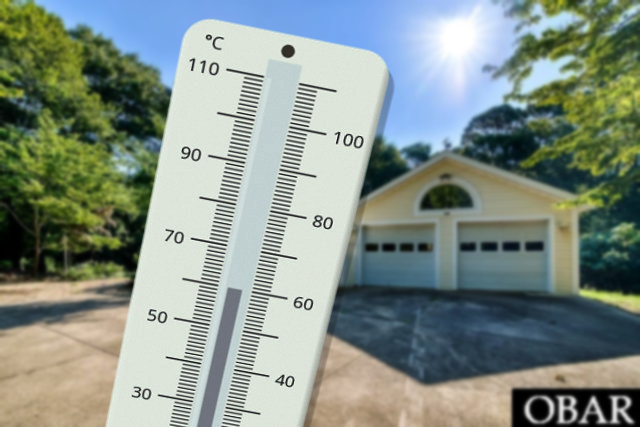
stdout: °C 60
